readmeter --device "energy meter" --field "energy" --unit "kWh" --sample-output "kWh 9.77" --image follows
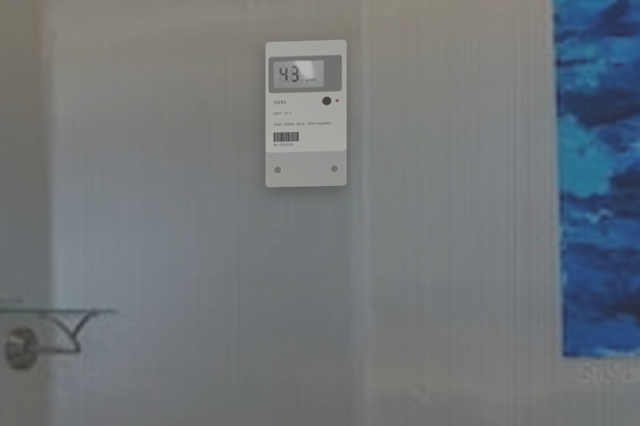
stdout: kWh 43
